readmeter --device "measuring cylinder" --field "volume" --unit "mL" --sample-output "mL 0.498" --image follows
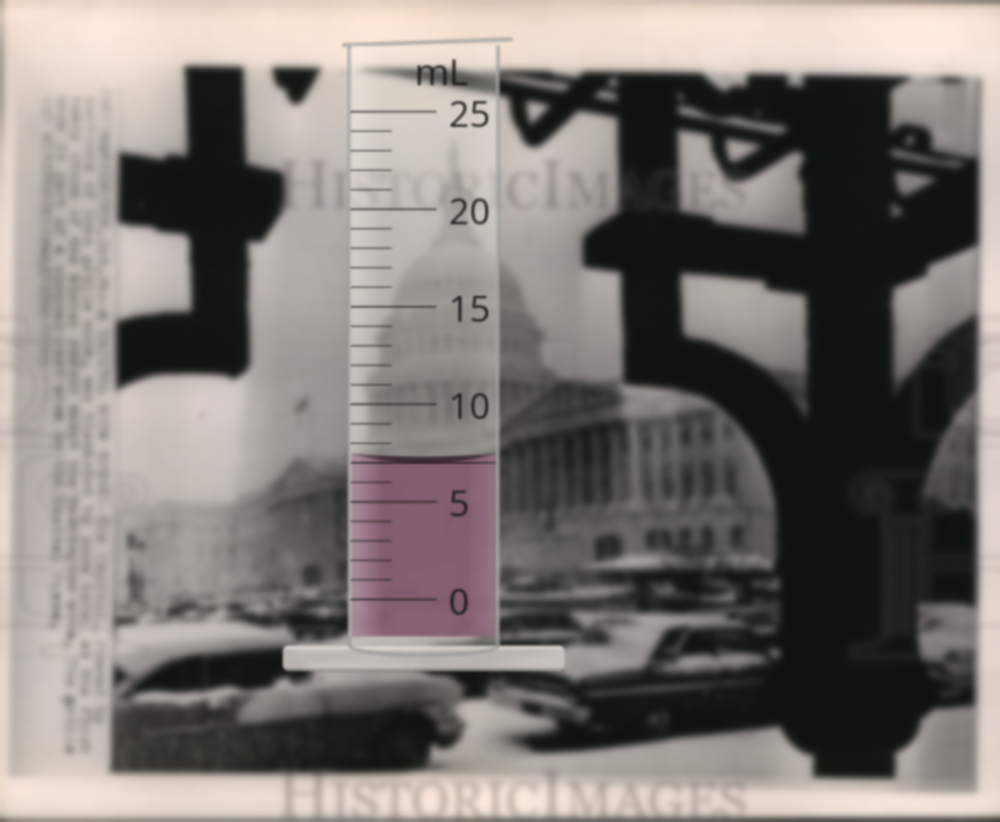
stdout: mL 7
